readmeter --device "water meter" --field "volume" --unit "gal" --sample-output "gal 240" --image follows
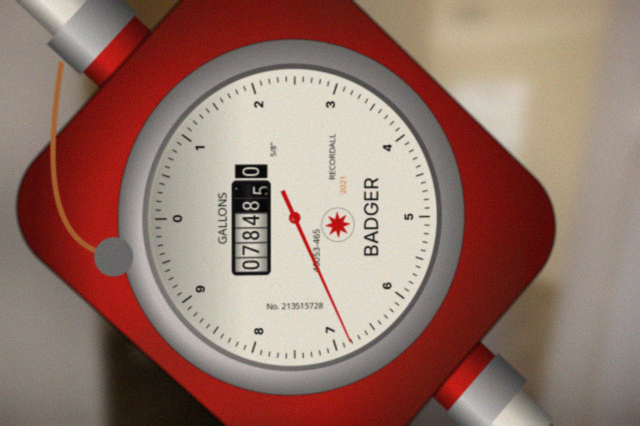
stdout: gal 784846.8
